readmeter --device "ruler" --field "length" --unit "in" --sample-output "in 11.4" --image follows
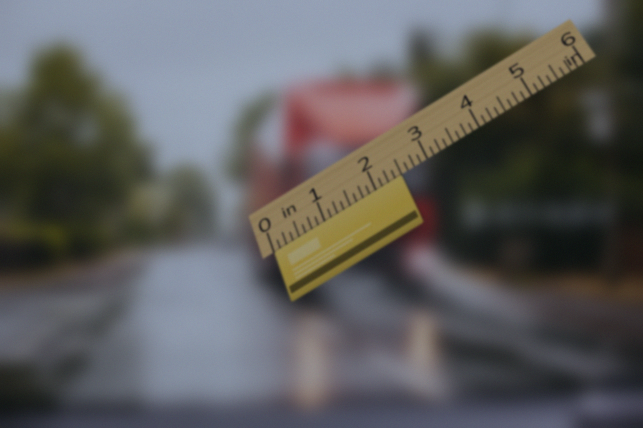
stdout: in 2.5
